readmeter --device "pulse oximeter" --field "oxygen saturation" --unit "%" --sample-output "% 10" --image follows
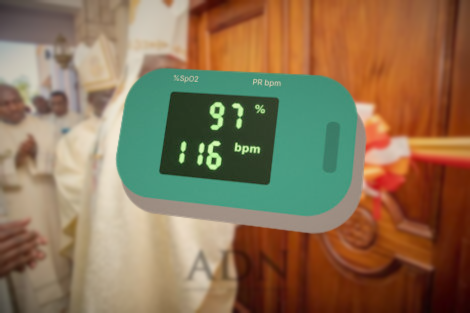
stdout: % 97
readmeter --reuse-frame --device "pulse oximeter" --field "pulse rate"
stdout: bpm 116
